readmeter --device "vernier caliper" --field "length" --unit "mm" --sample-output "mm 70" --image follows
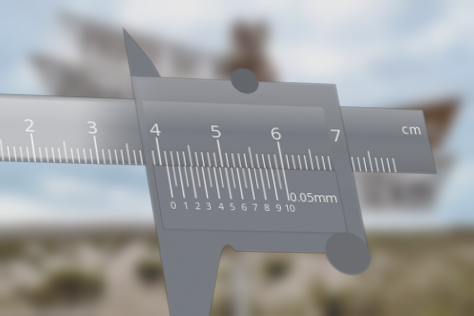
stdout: mm 41.0
